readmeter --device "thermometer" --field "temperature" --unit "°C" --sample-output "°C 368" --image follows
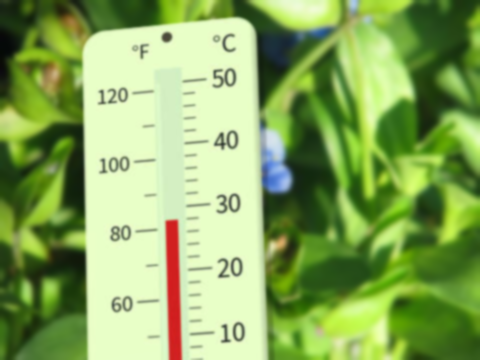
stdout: °C 28
